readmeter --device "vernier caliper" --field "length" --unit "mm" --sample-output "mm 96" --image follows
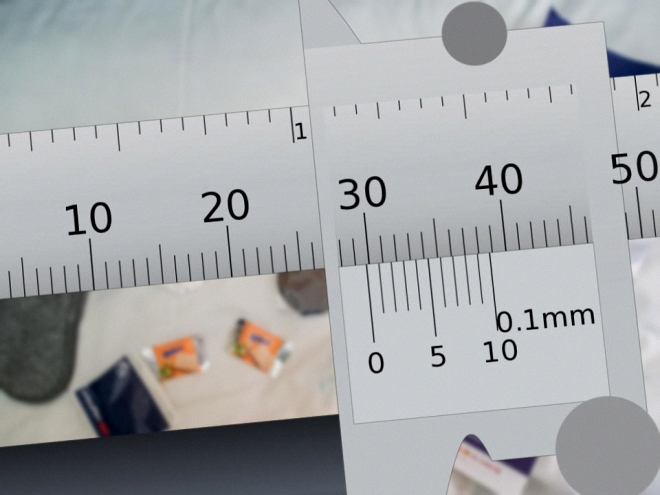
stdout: mm 29.8
